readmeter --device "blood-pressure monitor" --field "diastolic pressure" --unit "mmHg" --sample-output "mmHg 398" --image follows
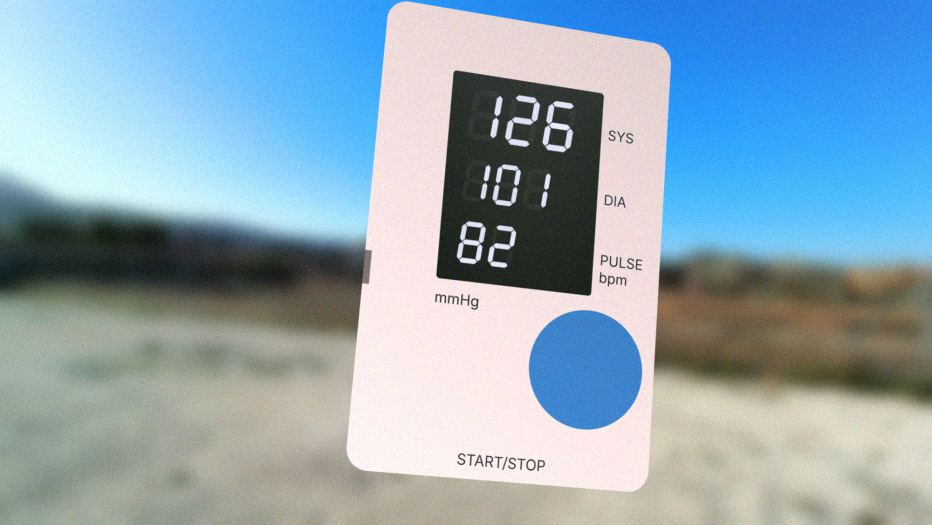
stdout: mmHg 101
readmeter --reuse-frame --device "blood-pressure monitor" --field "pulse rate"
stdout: bpm 82
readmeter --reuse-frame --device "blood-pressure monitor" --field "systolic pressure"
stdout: mmHg 126
